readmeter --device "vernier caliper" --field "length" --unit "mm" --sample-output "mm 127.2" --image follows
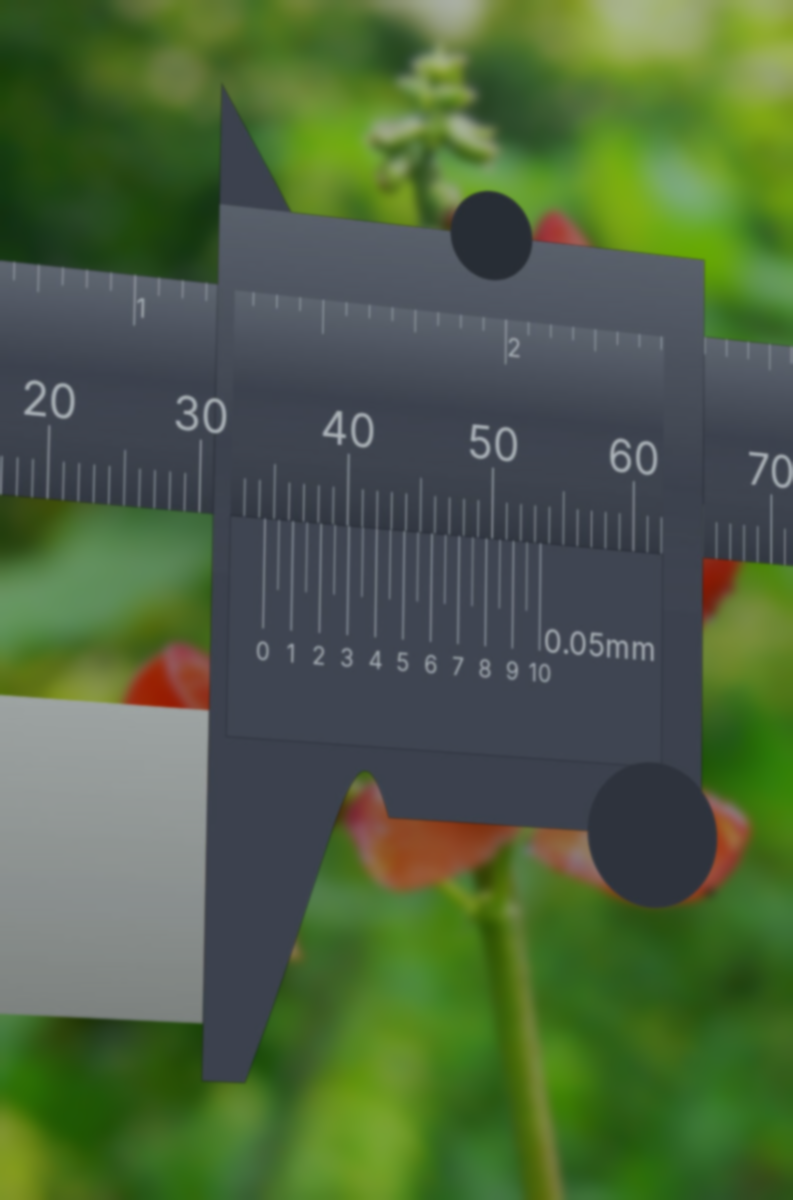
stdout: mm 34.4
